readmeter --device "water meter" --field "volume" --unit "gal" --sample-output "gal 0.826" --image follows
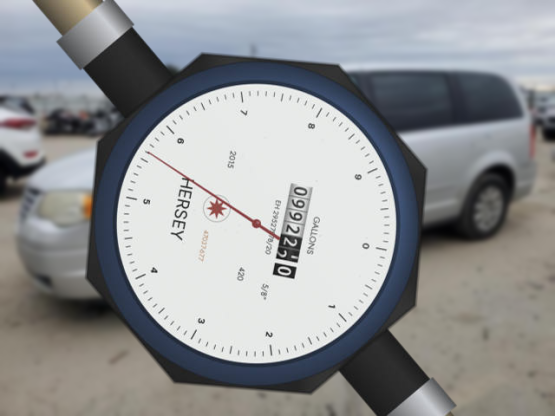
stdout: gal 992215.6
